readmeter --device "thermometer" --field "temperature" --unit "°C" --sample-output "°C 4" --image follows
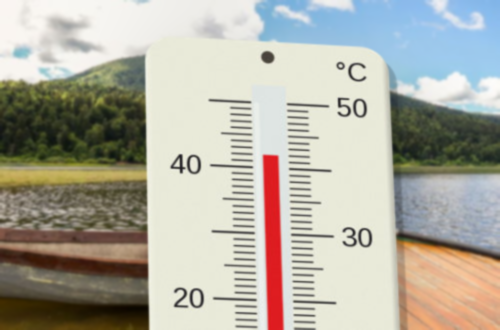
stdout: °C 42
